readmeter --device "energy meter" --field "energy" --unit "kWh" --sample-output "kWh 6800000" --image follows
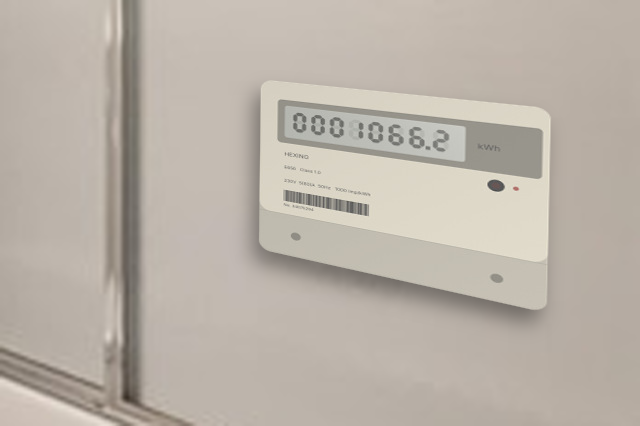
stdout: kWh 1066.2
